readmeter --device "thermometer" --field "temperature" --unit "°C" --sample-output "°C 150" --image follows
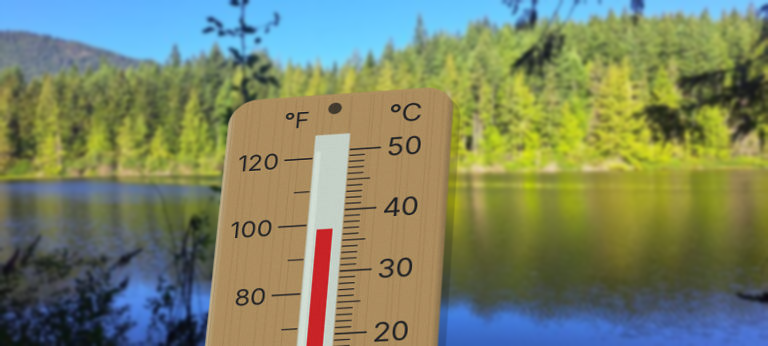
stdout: °C 37
